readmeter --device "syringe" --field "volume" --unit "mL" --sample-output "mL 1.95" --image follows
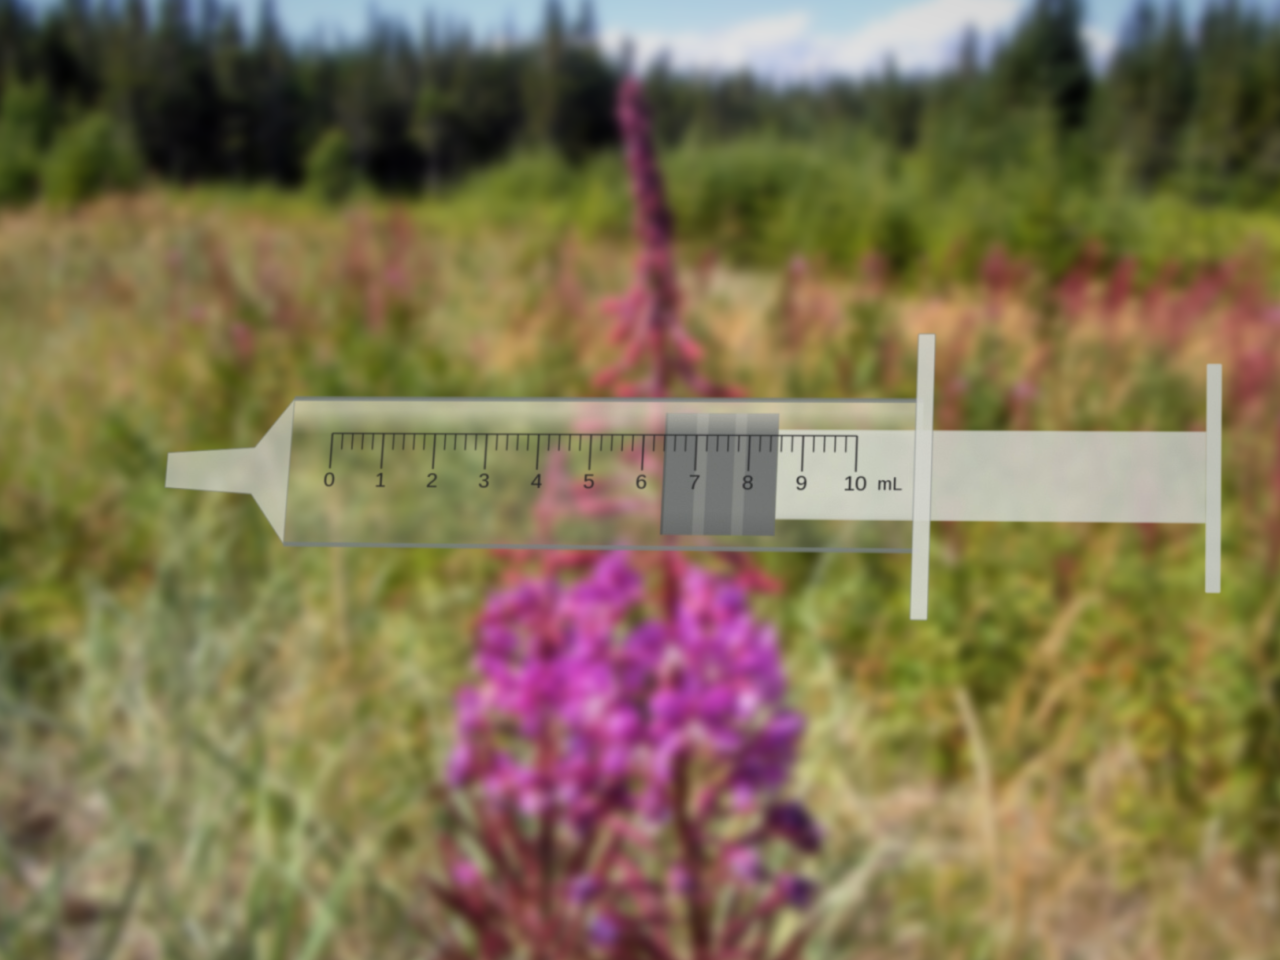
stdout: mL 6.4
